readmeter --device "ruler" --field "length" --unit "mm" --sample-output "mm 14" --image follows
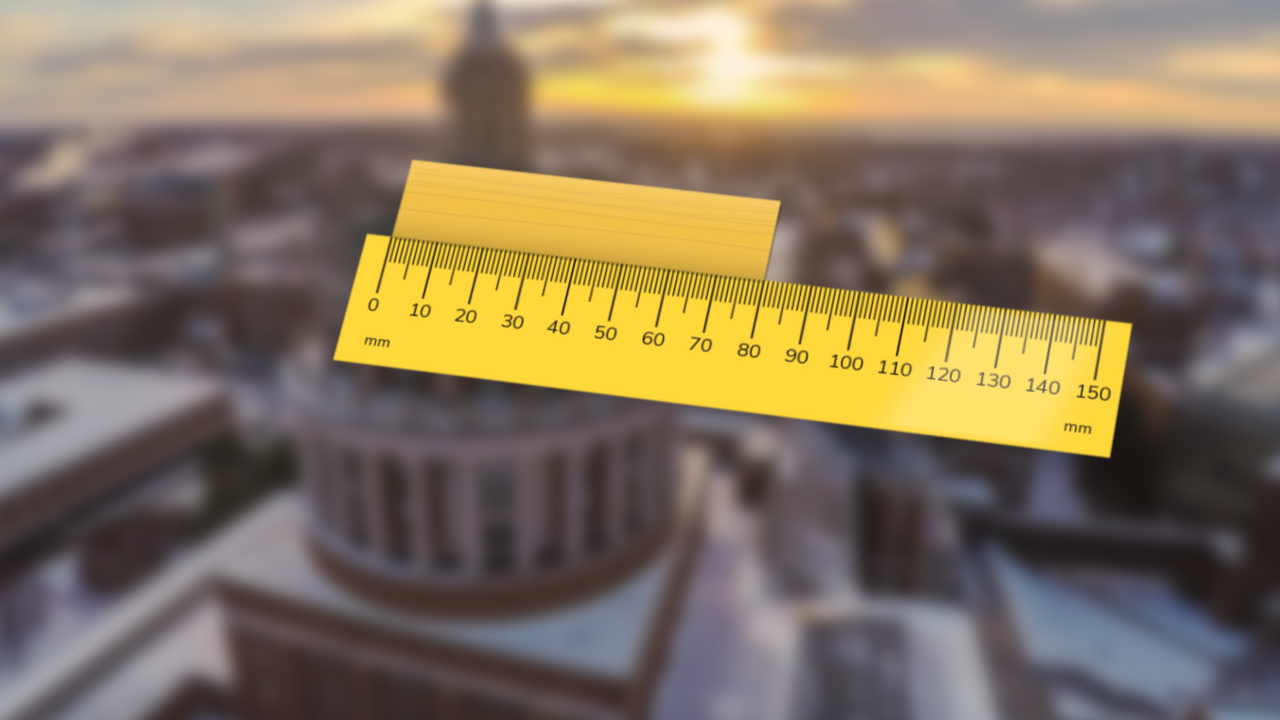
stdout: mm 80
